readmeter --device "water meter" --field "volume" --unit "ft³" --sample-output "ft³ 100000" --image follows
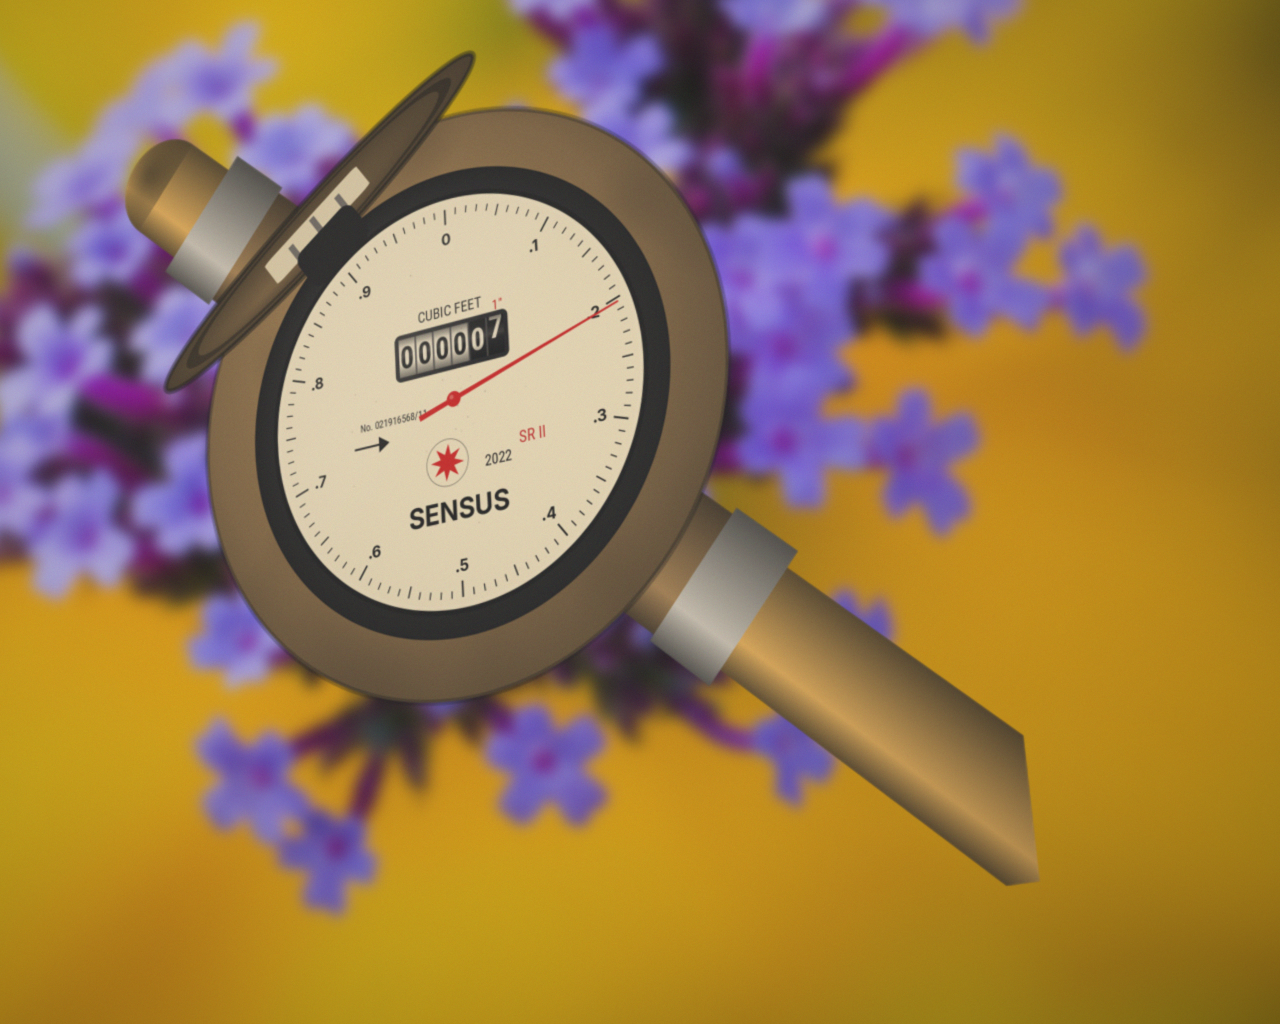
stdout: ft³ 7.20
